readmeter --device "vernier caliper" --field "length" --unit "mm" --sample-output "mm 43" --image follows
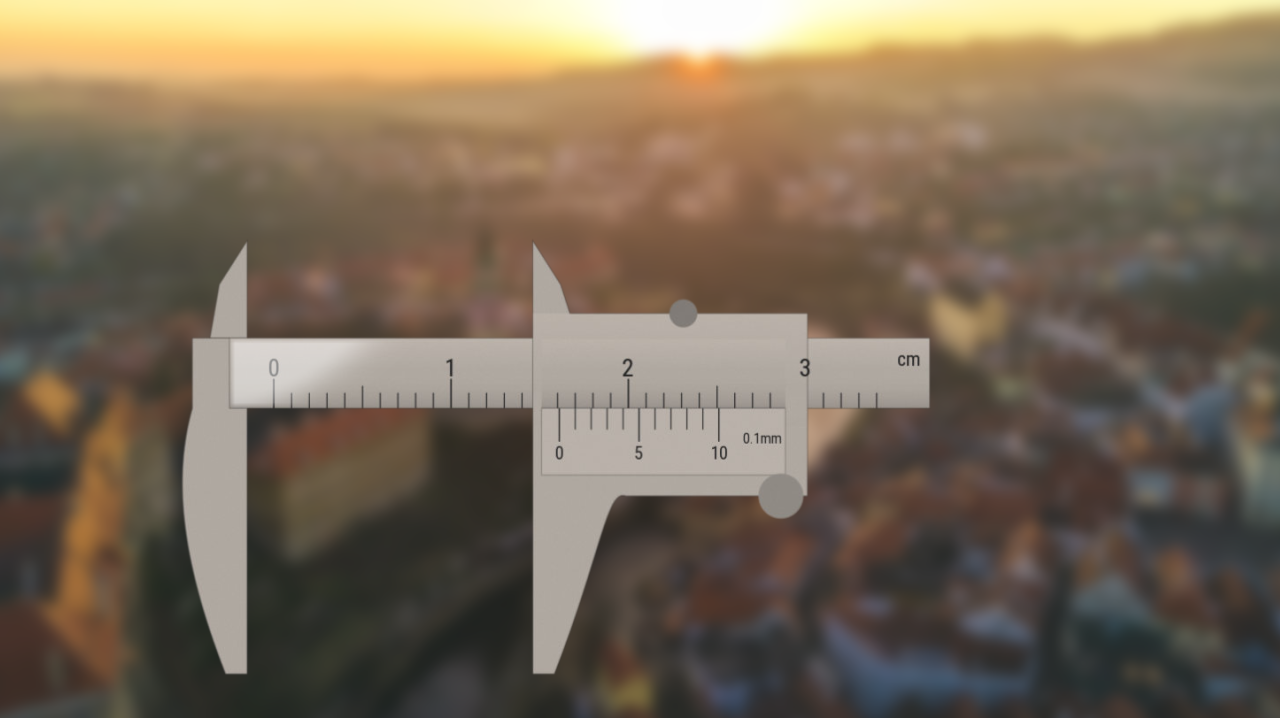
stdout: mm 16.1
